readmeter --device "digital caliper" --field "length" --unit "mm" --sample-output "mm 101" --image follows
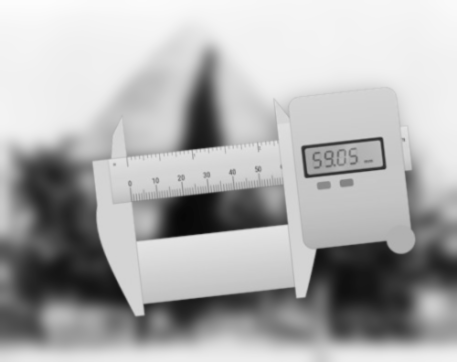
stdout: mm 59.05
